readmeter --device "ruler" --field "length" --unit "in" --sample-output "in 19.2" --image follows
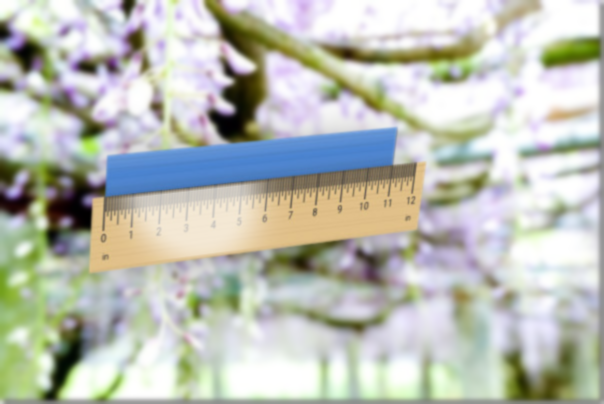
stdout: in 11
